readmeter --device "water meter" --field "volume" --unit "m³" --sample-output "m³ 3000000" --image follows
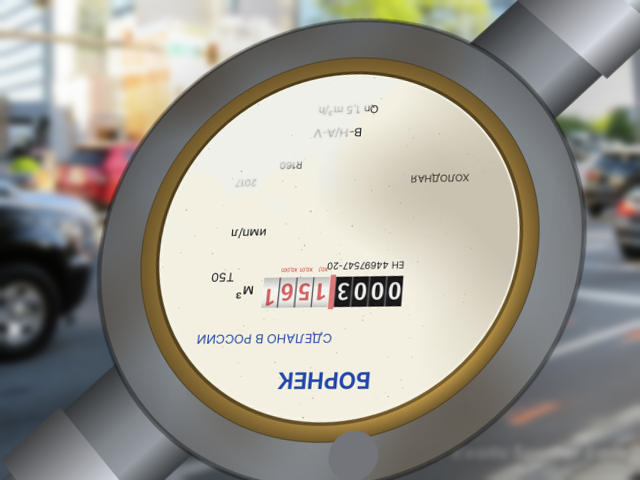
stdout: m³ 3.1561
